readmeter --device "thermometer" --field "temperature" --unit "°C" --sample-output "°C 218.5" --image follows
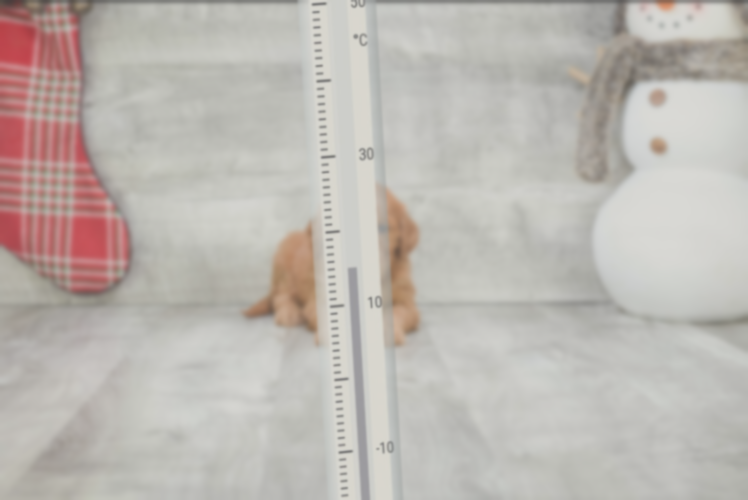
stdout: °C 15
